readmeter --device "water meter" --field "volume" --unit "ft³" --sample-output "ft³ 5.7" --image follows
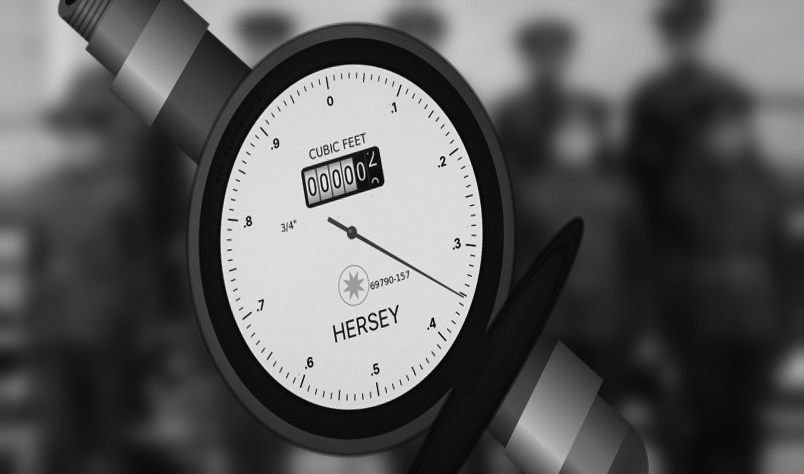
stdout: ft³ 2.35
